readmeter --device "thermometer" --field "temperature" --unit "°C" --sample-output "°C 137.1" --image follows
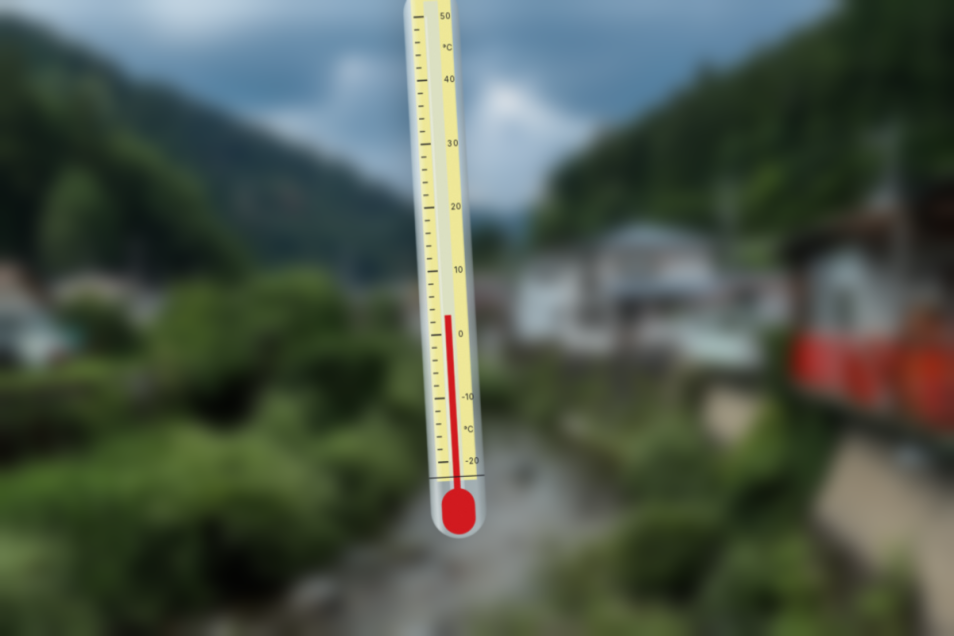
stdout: °C 3
